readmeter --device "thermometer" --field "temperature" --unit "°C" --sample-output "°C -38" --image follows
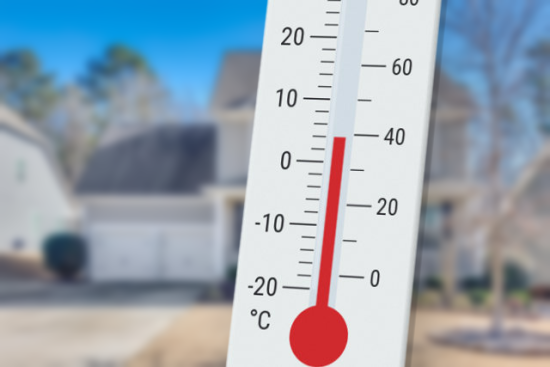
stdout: °C 4
